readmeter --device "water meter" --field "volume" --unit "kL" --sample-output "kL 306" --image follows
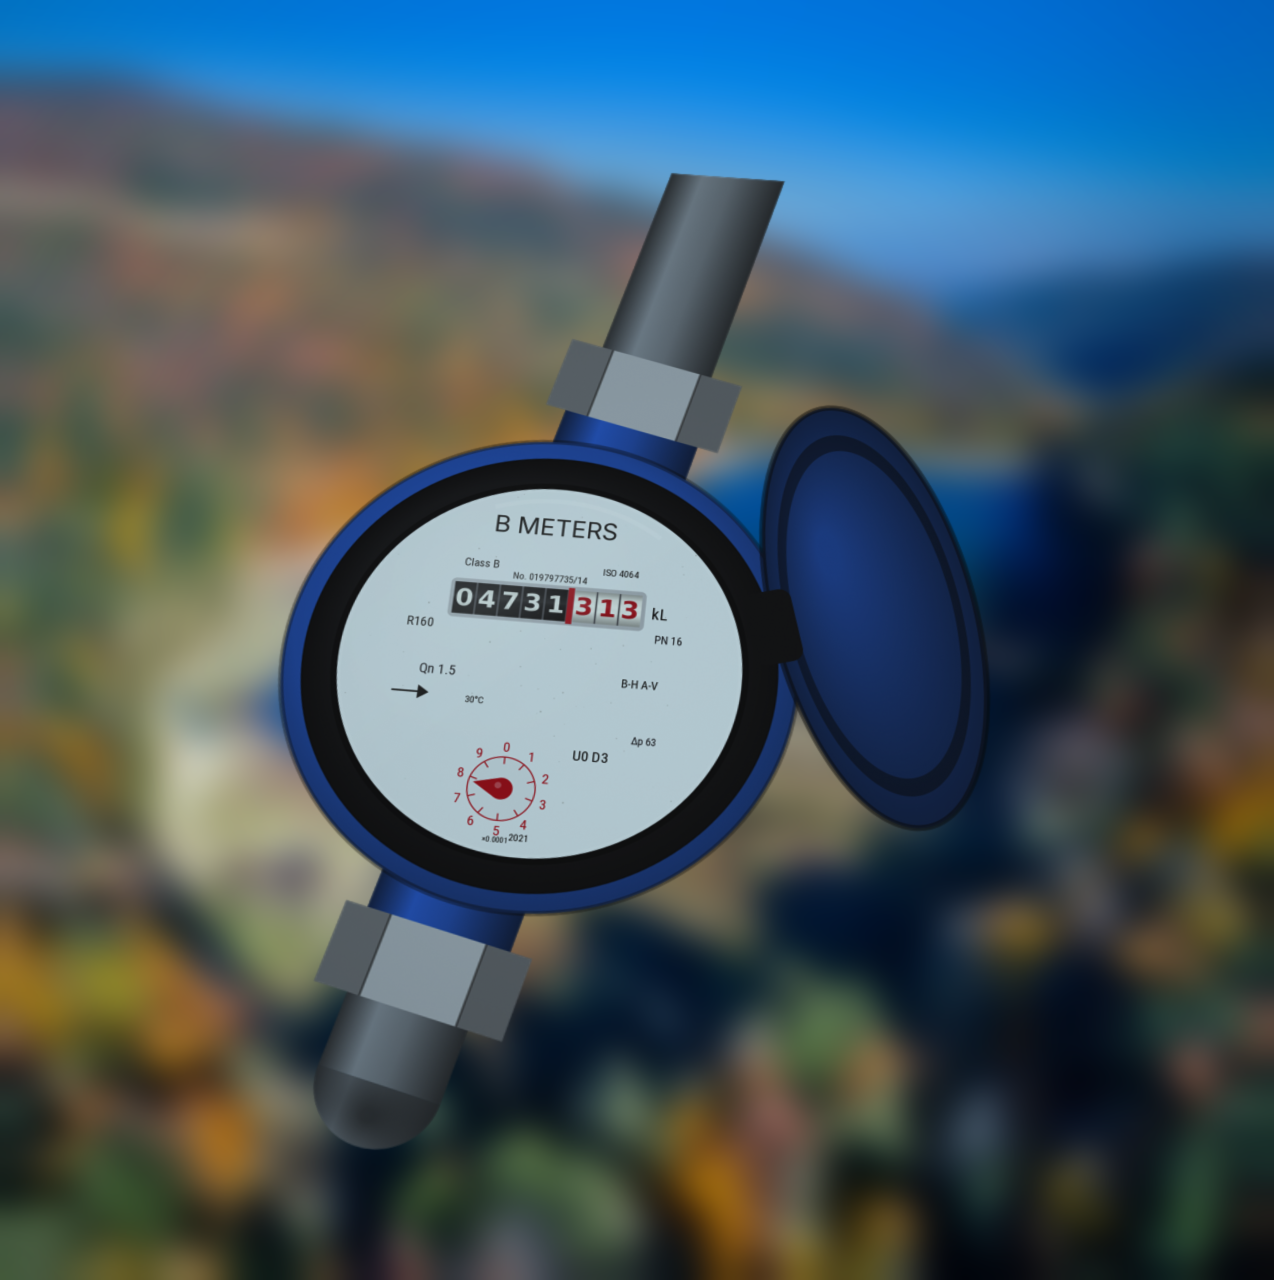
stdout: kL 4731.3137
